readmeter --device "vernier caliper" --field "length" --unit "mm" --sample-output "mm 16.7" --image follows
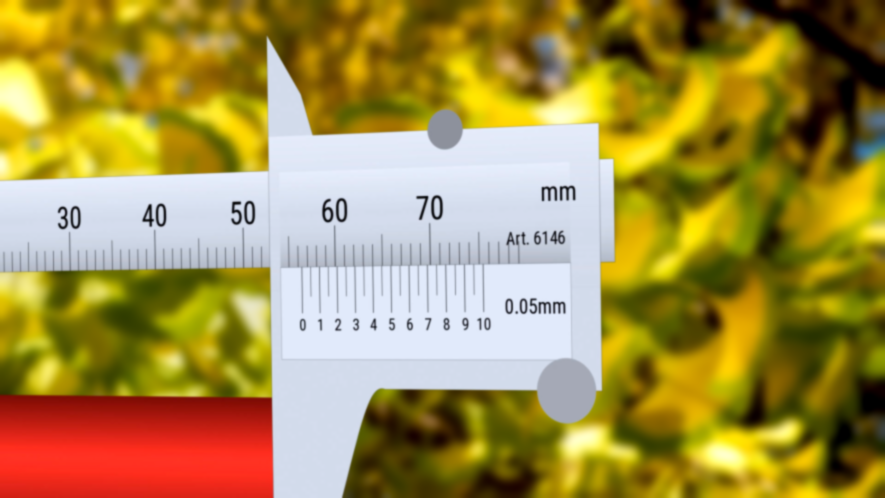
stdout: mm 56.4
